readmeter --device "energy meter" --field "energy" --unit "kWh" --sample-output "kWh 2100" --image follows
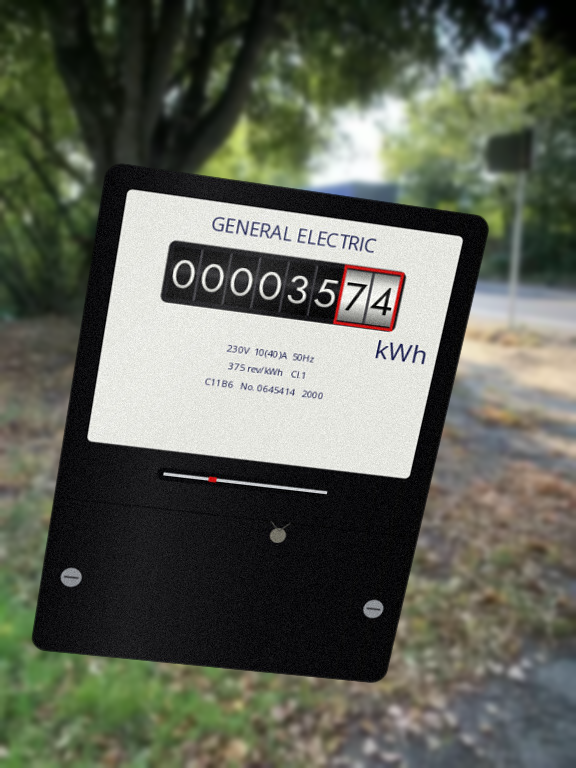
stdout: kWh 35.74
